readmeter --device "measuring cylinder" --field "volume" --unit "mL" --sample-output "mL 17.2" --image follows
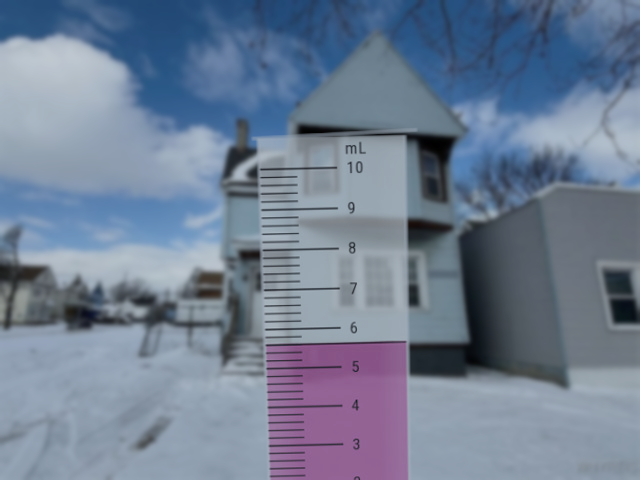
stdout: mL 5.6
